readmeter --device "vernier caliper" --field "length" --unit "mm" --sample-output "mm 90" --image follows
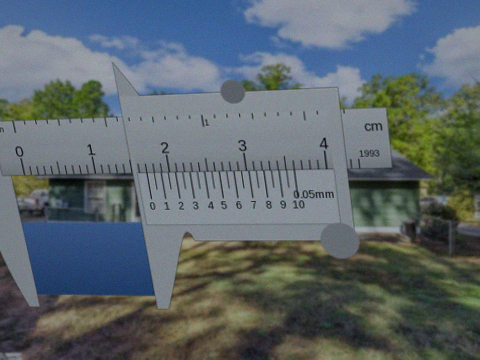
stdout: mm 17.0
